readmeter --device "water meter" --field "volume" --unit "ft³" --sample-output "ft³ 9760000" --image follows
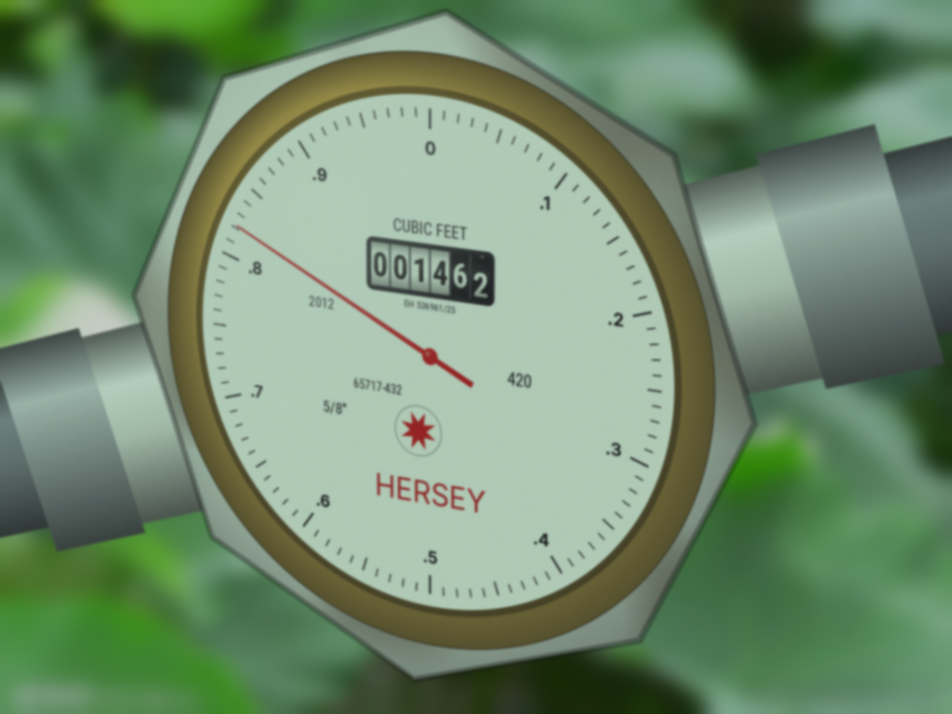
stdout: ft³ 1461.82
